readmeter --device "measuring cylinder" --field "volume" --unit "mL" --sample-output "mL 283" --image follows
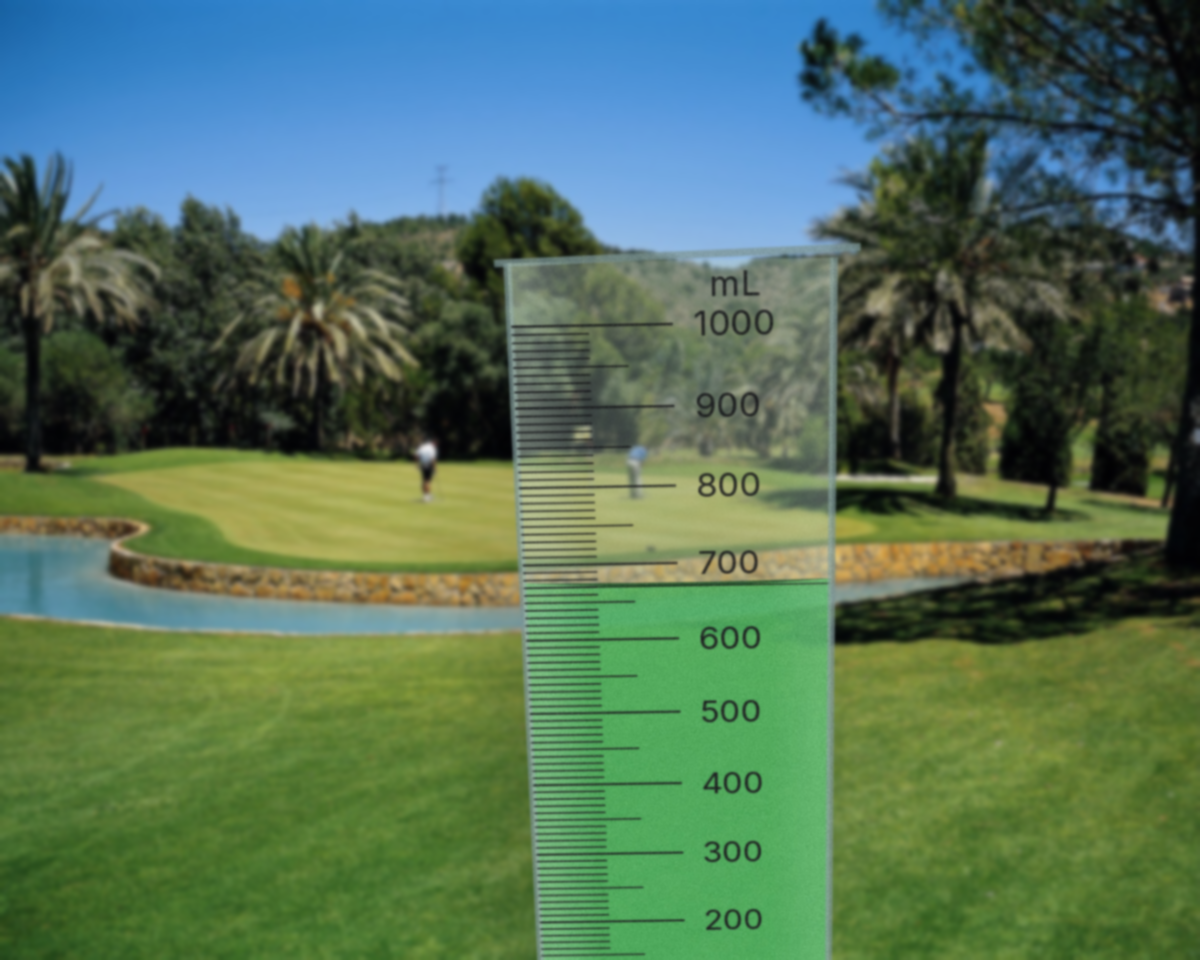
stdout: mL 670
